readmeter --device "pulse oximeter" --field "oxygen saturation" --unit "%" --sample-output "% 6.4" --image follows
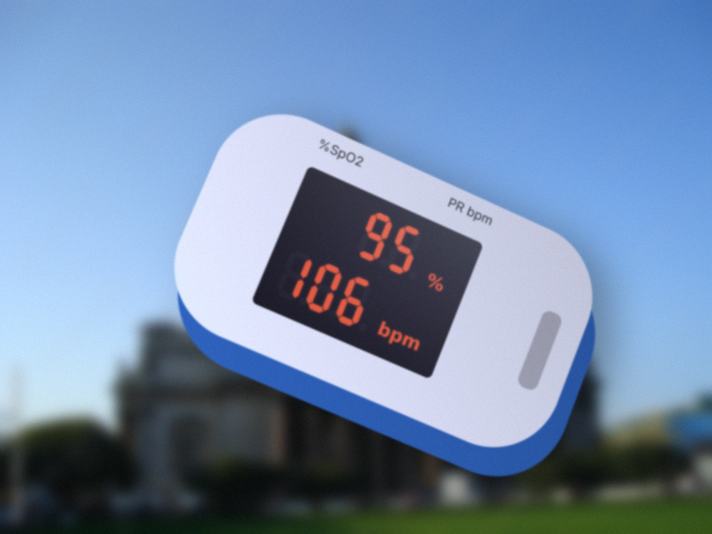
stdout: % 95
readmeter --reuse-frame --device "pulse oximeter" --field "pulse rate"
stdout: bpm 106
